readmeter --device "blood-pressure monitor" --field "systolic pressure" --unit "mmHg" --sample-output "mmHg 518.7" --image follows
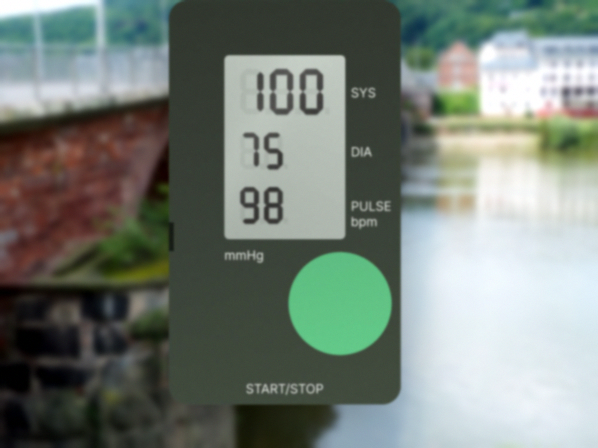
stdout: mmHg 100
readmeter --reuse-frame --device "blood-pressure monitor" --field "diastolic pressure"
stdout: mmHg 75
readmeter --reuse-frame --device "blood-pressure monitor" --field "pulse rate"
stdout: bpm 98
